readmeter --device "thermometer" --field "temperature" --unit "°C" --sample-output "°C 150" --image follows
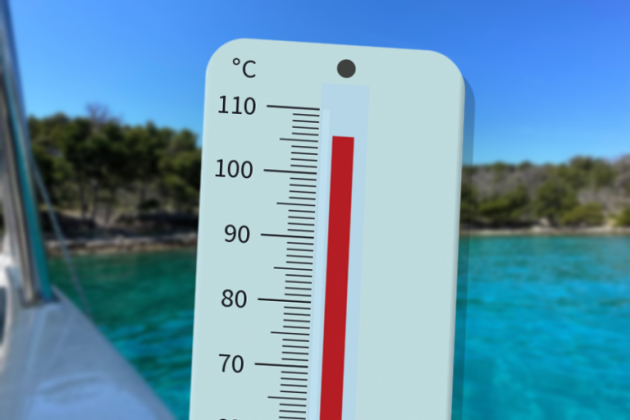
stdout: °C 106
